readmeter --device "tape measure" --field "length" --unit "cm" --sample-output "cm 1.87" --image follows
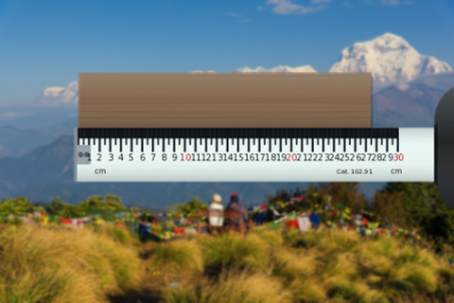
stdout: cm 27.5
